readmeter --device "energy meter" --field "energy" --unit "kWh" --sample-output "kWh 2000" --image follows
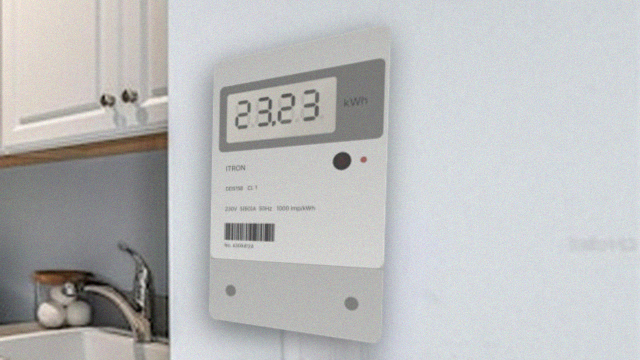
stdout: kWh 23.23
